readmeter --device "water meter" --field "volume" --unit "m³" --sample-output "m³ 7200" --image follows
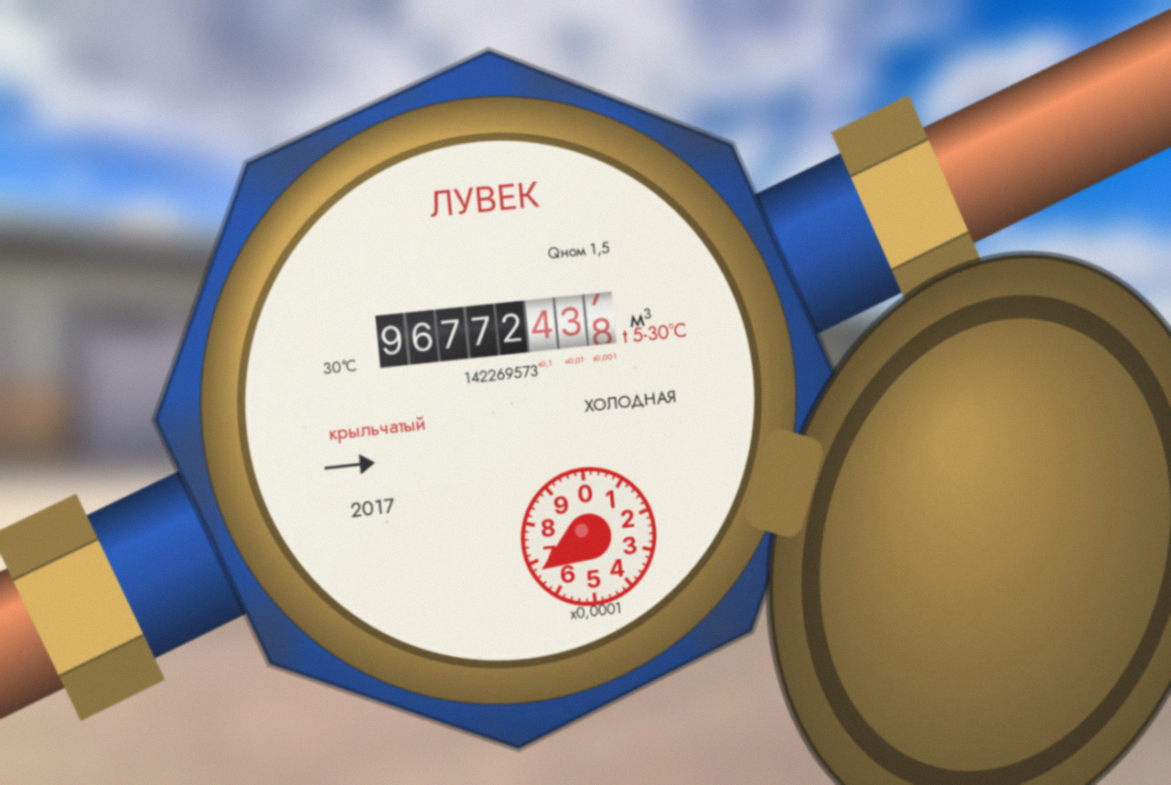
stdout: m³ 96772.4376
